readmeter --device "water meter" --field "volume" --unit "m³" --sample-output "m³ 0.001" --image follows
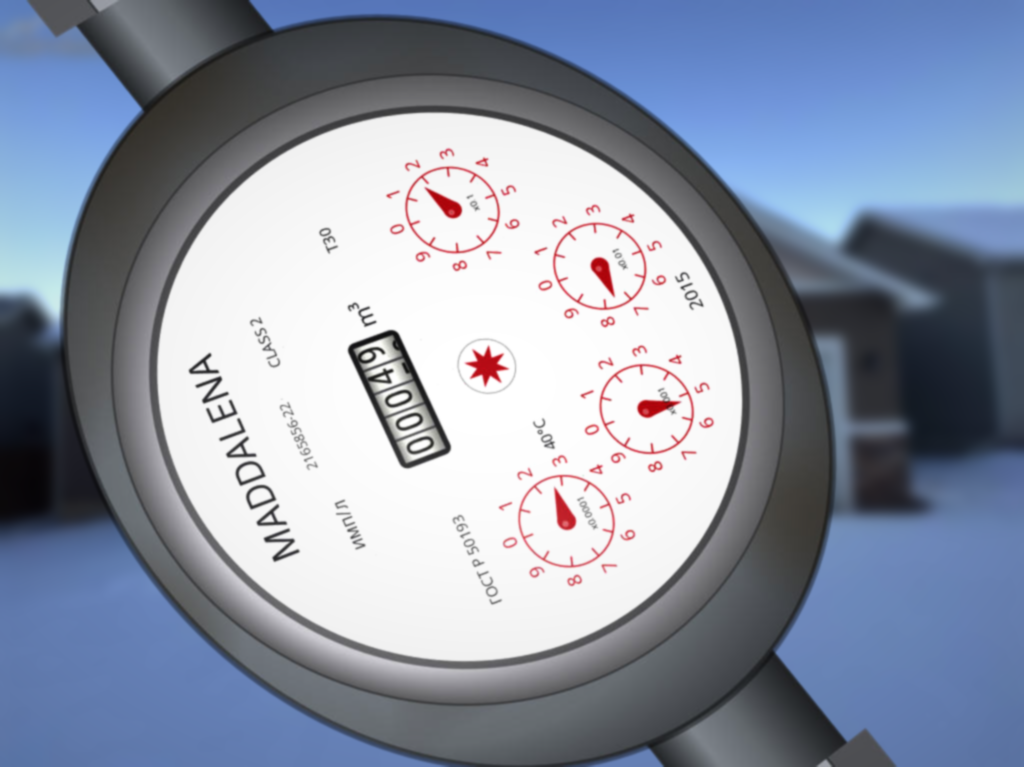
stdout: m³ 49.1752
